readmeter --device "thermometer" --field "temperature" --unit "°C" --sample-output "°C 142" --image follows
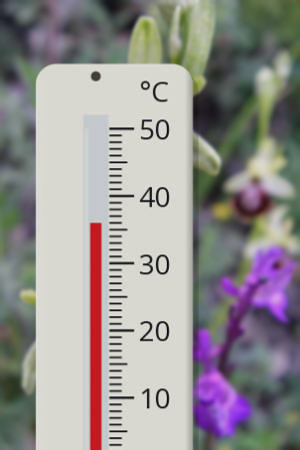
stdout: °C 36
